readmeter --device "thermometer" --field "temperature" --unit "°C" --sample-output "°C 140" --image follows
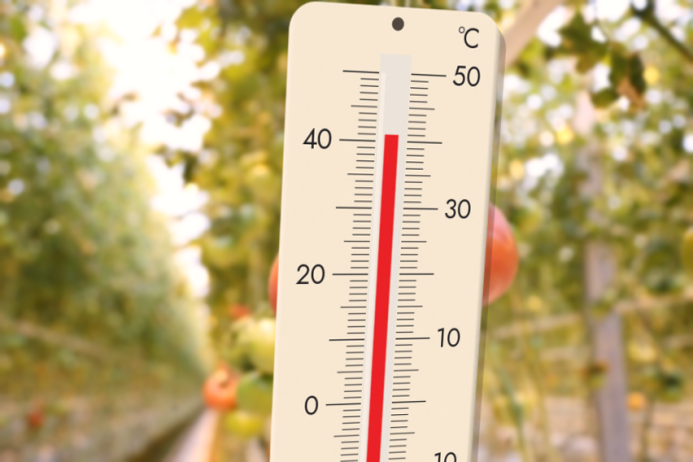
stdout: °C 41
